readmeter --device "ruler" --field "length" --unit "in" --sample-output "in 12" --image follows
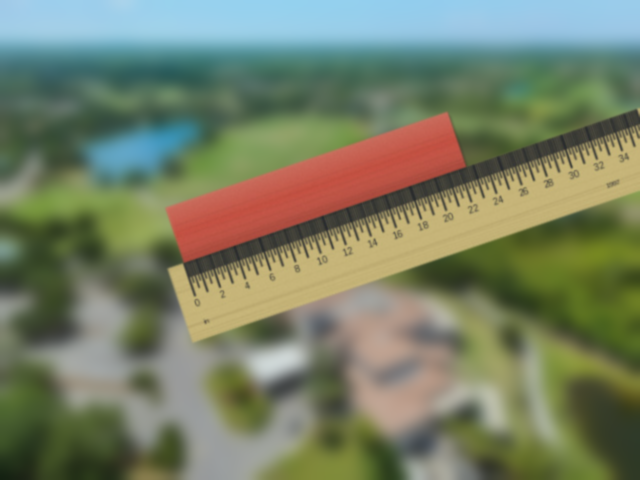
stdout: in 22.5
